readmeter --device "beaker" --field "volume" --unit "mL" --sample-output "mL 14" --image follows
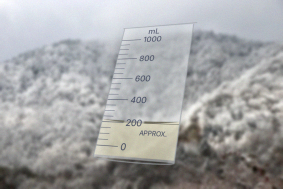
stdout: mL 200
